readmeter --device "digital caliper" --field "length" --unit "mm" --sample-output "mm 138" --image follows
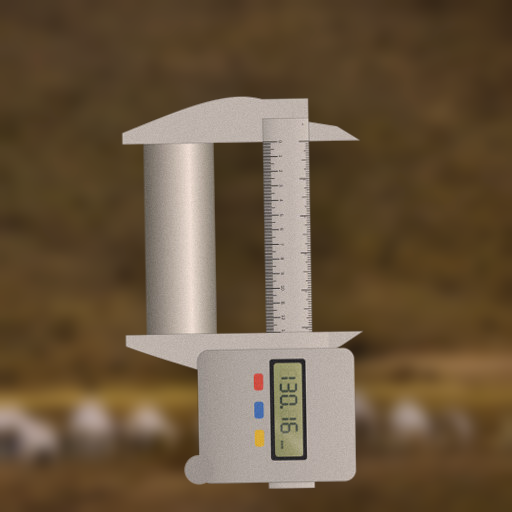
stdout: mm 130.16
